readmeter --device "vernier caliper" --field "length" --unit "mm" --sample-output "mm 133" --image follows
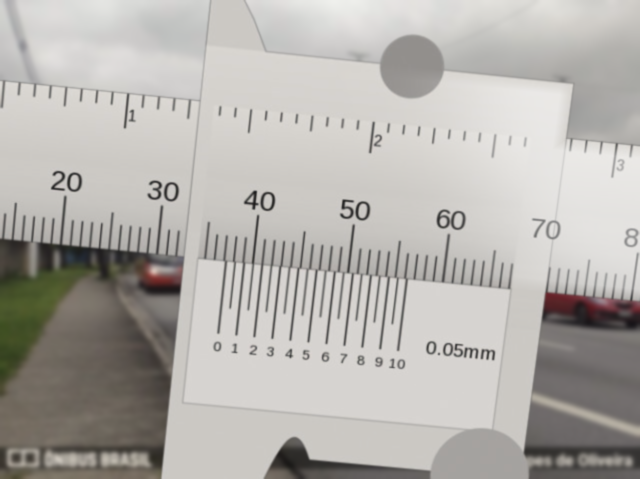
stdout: mm 37.2
